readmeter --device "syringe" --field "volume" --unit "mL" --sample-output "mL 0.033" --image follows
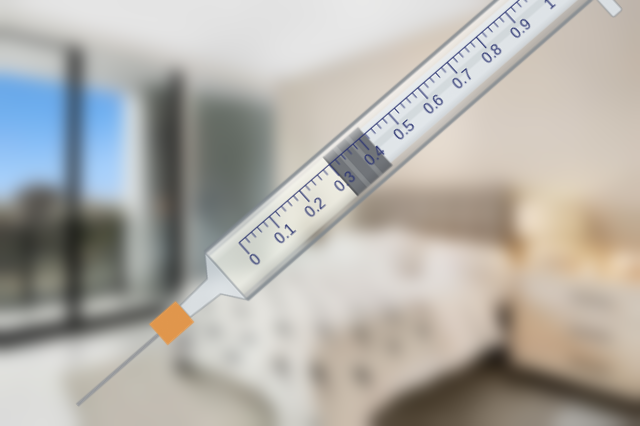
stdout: mL 0.3
